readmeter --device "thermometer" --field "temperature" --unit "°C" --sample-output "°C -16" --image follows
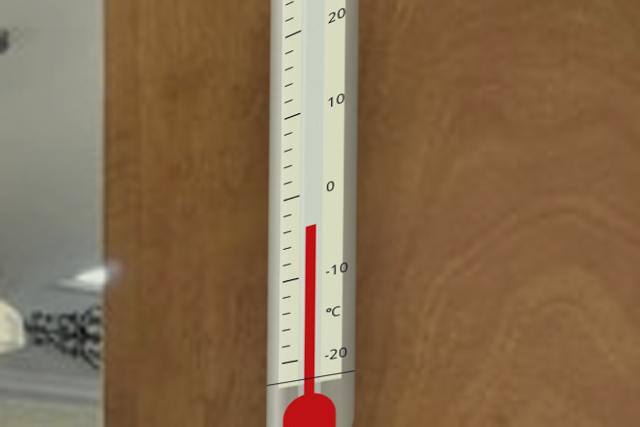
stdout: °C -4
